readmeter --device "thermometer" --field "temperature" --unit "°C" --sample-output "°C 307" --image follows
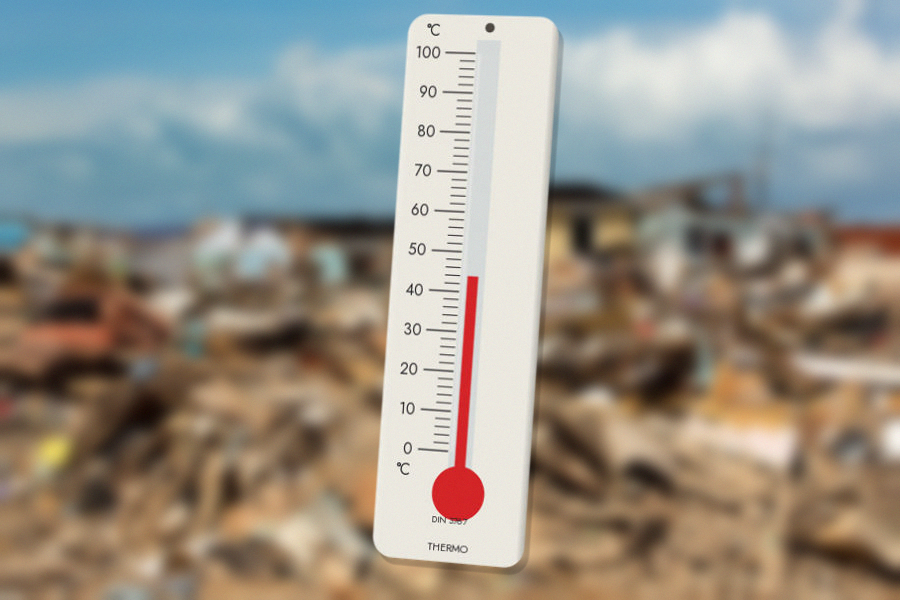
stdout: °C 44
